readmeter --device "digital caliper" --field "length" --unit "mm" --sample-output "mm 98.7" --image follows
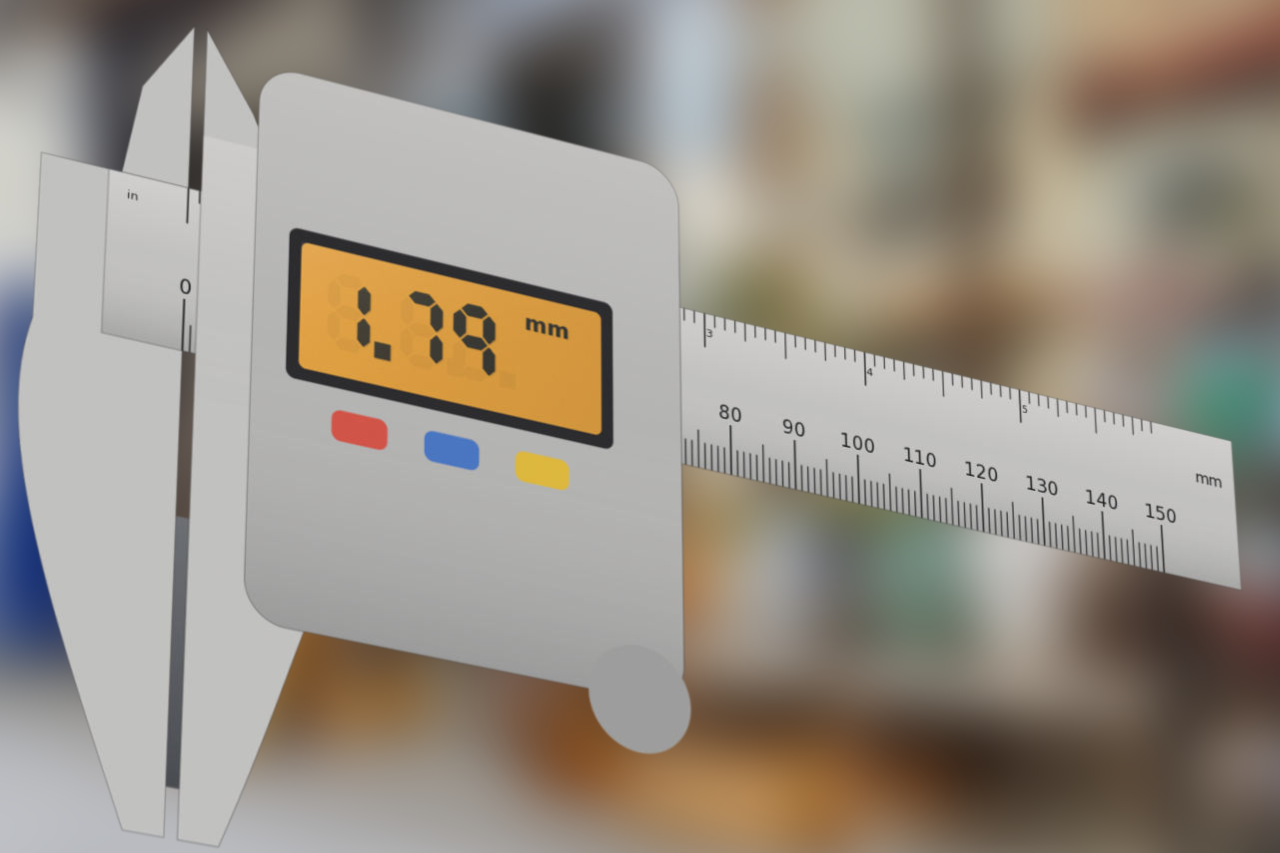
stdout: mm 1.79
